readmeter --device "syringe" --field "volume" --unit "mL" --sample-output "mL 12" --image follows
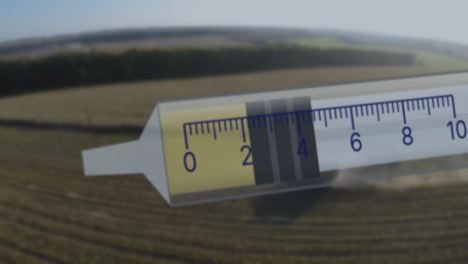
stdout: mL 2.2
